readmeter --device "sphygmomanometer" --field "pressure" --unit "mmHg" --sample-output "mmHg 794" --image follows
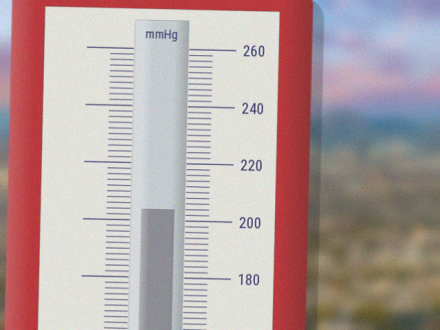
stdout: mmHg 204
